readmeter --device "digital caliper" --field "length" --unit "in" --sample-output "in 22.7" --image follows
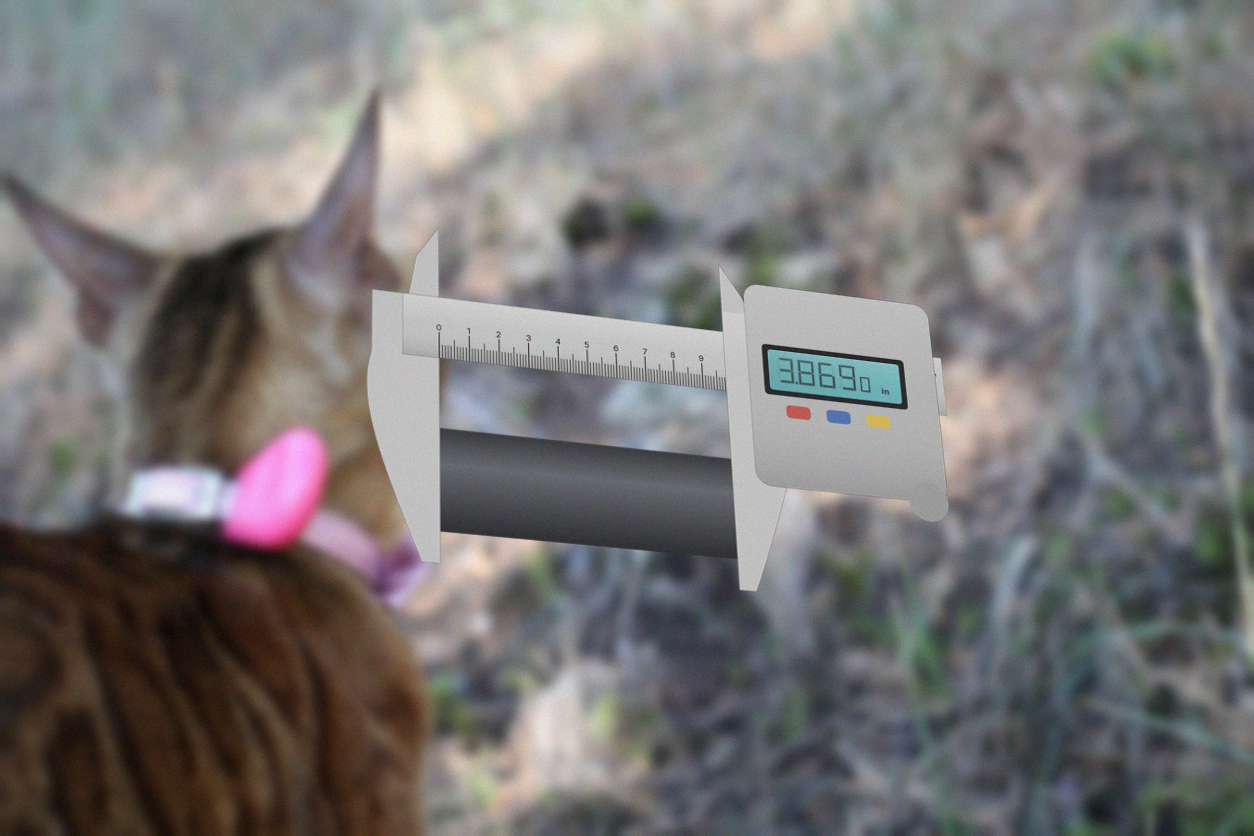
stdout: in 3.8690
